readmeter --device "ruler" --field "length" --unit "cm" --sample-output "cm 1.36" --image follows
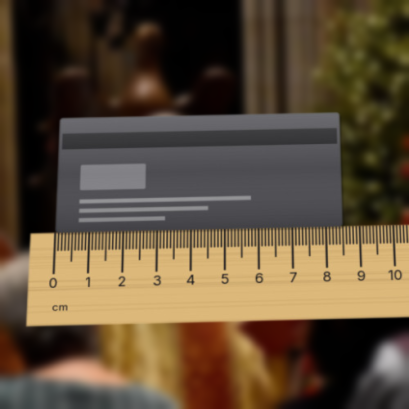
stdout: cm 8.5
